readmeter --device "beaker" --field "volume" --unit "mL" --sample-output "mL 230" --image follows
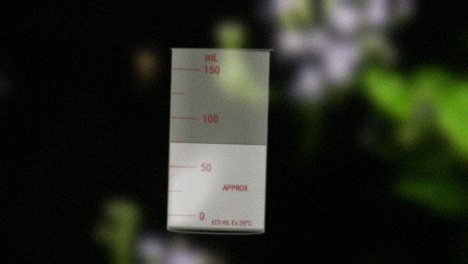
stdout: mL 75
